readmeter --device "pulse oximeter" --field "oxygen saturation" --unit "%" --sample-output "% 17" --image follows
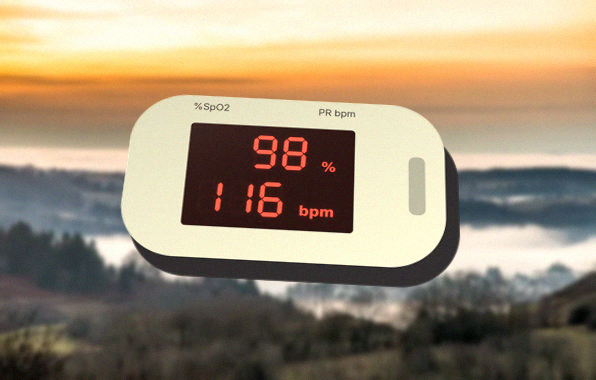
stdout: % 98
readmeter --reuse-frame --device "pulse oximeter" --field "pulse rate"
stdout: bpm 116
